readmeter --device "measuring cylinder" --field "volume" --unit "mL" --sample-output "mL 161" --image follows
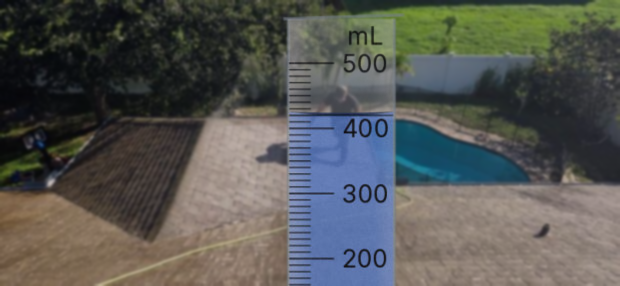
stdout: mL 420
